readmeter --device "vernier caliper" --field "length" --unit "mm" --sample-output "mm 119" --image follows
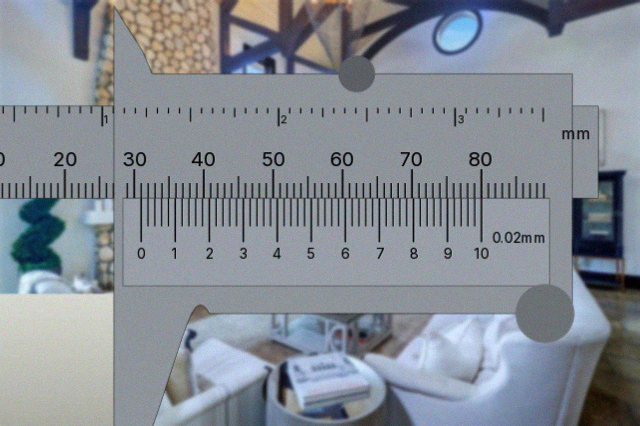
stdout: mm 31.0
